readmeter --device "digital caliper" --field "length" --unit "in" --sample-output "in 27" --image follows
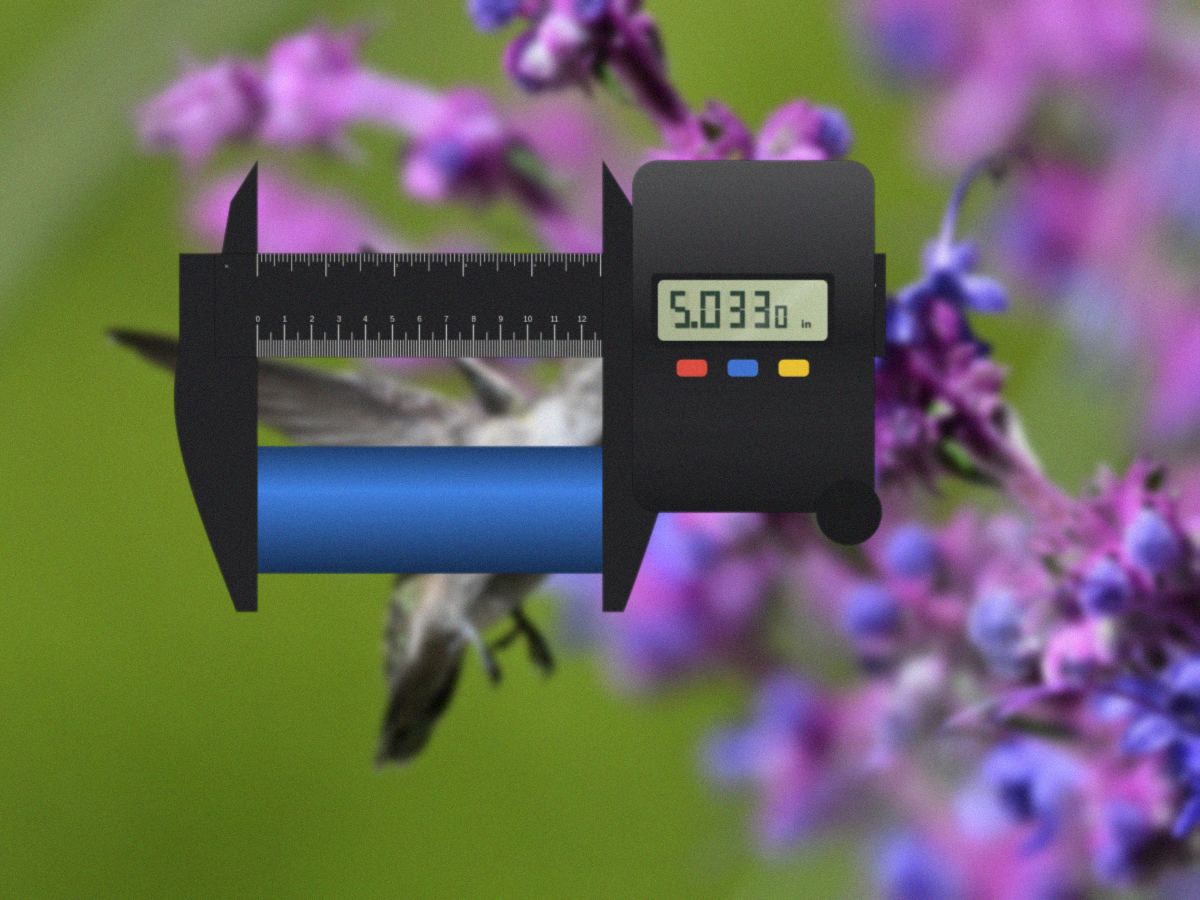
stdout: in 5.0330
